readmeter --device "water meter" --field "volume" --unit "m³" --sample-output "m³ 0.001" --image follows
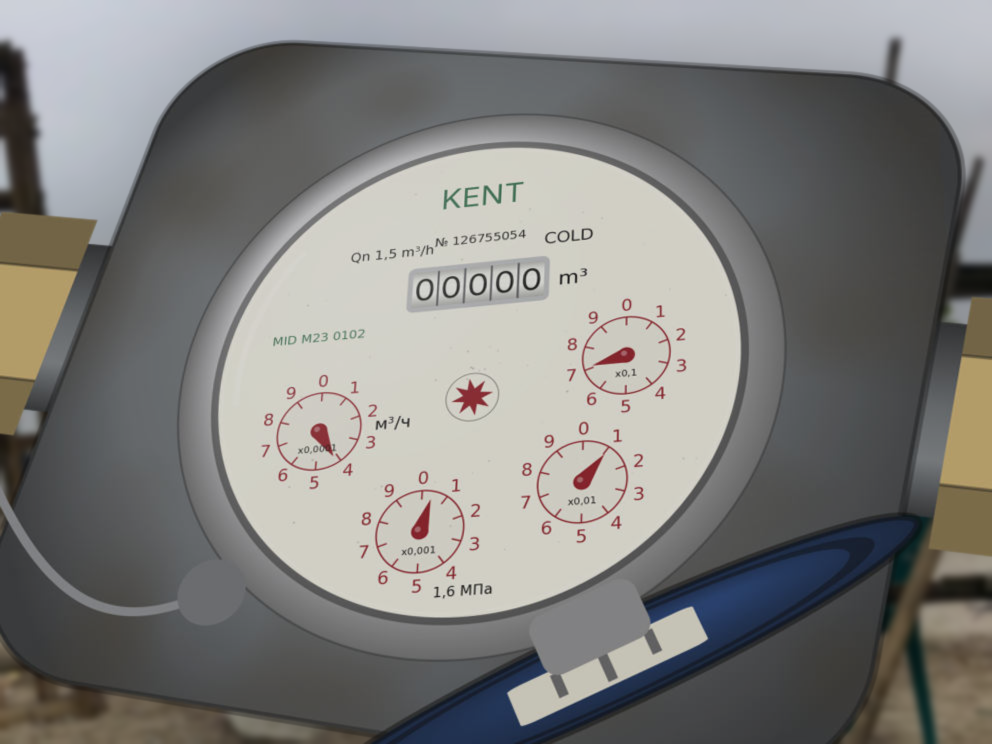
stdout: m³ 0.7104
